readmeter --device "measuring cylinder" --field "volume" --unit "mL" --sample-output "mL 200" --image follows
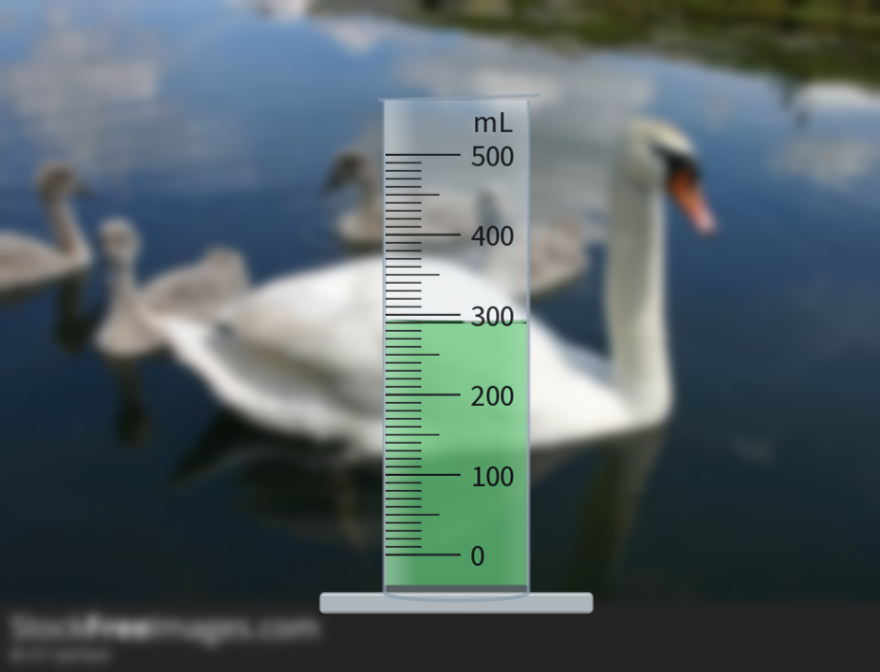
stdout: mL 290
